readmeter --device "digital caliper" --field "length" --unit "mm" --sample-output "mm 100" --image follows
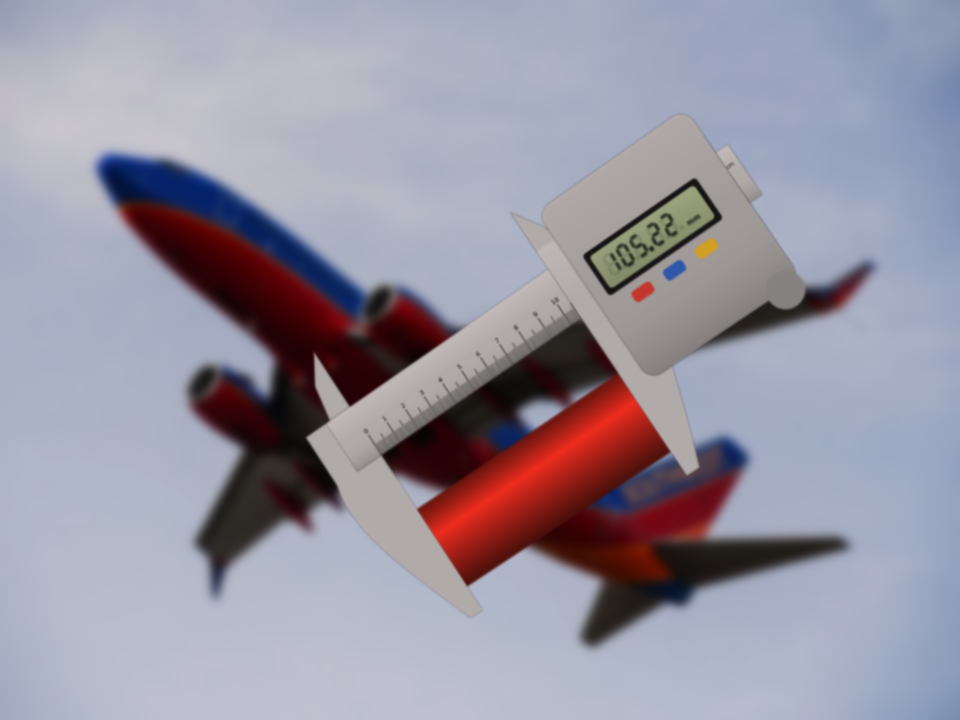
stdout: mm 105.22
